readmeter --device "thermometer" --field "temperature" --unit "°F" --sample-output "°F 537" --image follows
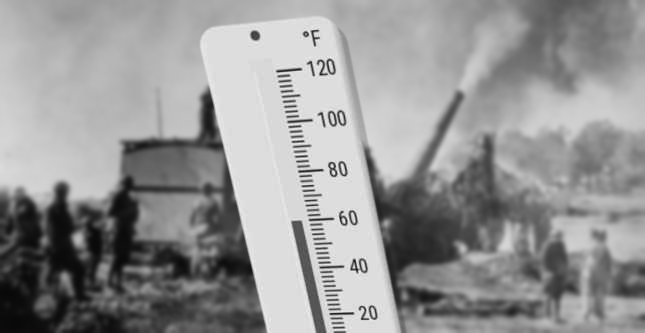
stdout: °F 60
